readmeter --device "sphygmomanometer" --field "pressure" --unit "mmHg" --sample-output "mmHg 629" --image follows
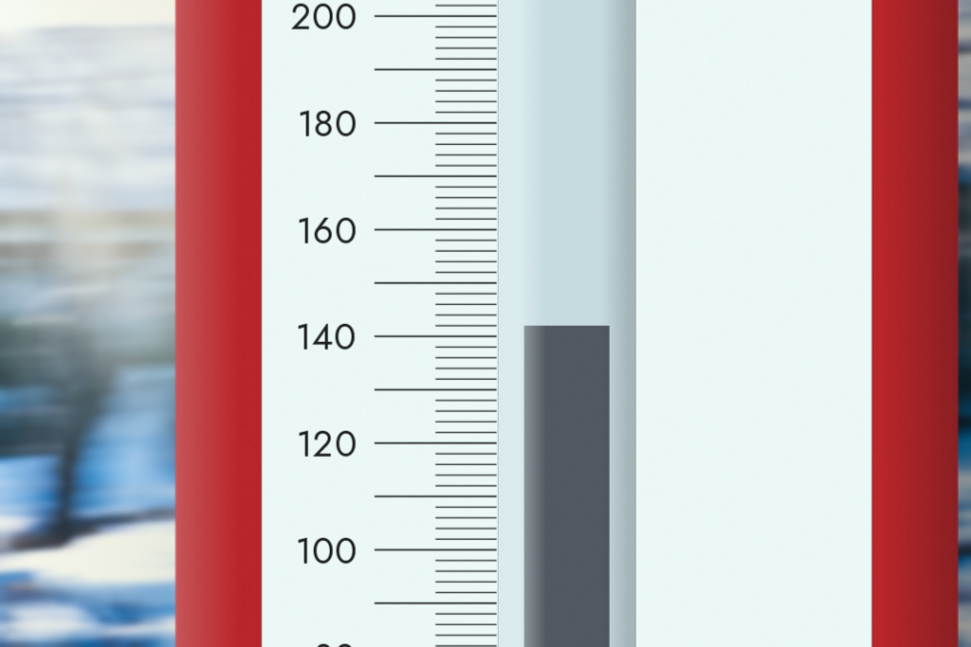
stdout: mmHg 142
